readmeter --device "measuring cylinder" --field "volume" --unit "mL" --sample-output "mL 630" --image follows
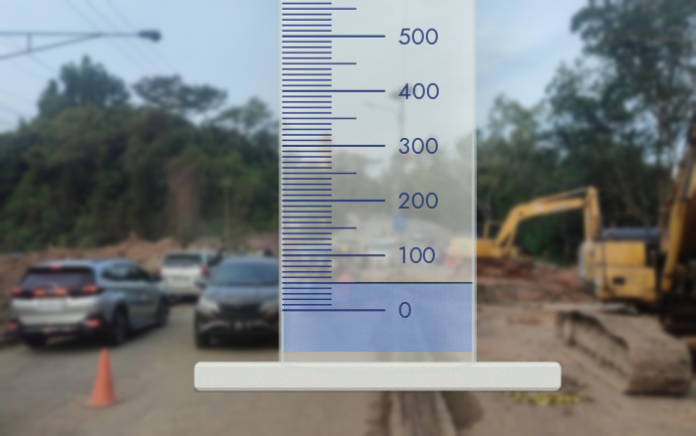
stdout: mL 50
